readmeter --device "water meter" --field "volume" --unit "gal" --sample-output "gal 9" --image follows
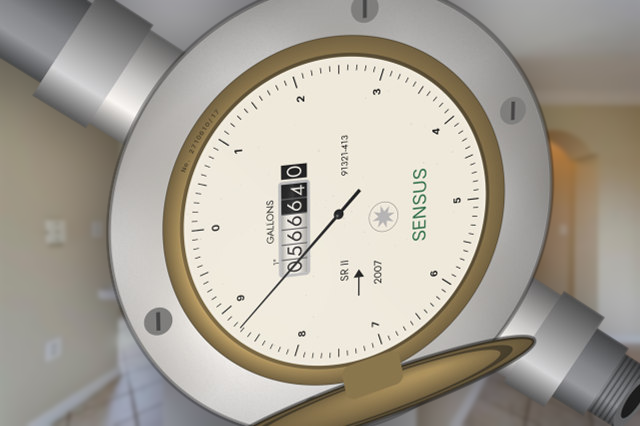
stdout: gal 566638.7
